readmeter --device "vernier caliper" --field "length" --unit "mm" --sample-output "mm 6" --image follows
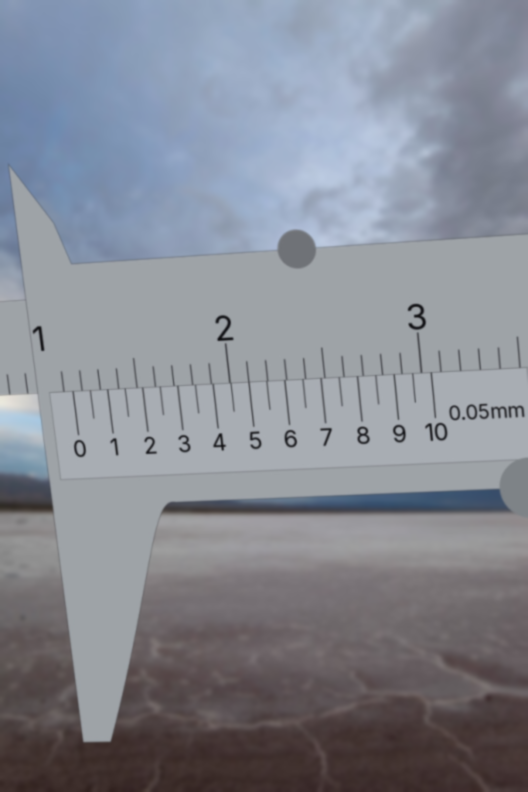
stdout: mm 11.5
